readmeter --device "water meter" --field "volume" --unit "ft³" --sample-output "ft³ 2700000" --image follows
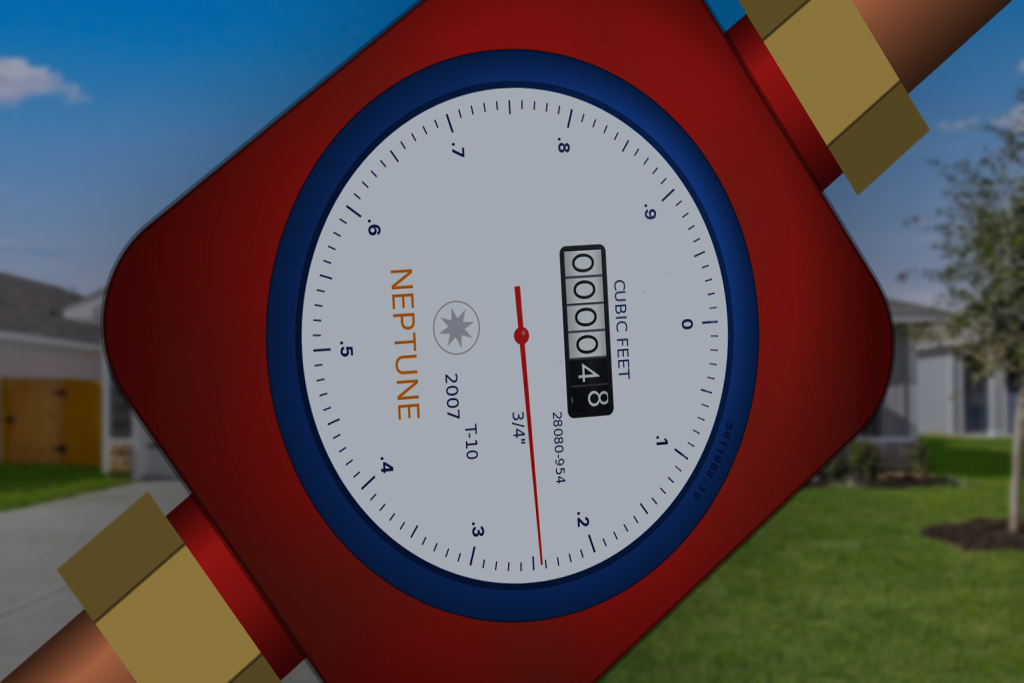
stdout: ft³ 48.24
